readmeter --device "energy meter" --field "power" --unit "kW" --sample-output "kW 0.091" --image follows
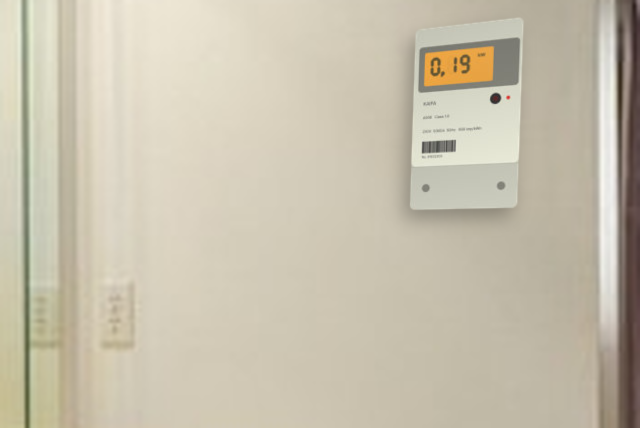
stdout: kW 0.19
